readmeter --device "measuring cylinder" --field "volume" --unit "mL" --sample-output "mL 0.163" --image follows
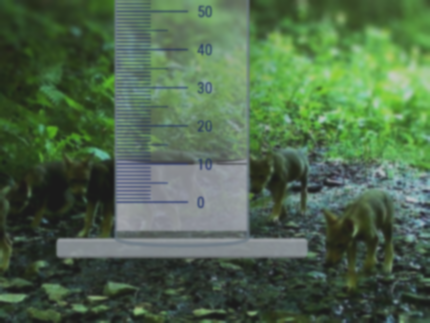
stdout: mL 10
